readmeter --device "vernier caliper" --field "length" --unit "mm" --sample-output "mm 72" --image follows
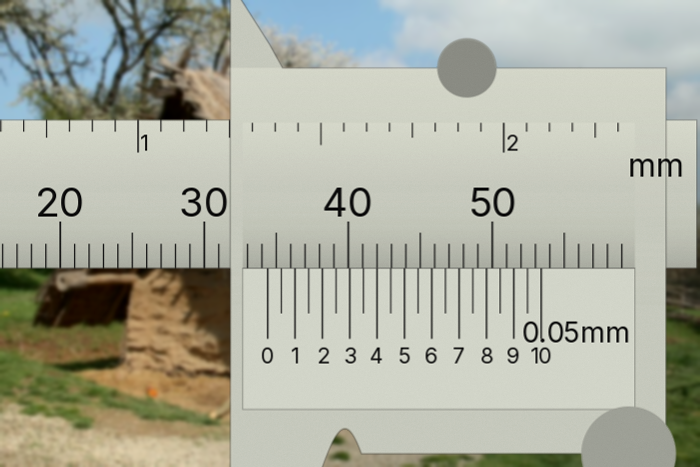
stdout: mm 34.4
